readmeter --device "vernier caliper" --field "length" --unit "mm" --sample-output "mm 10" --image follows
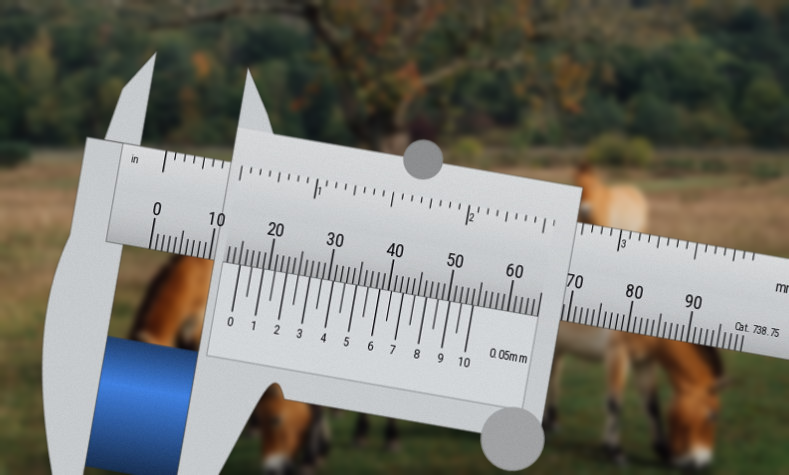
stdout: mm 15.2
